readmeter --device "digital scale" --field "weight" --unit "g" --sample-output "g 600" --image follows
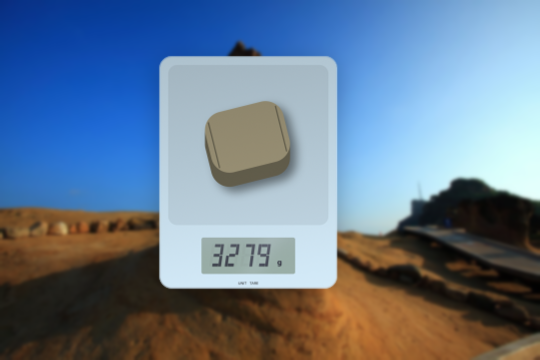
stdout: g 3279
